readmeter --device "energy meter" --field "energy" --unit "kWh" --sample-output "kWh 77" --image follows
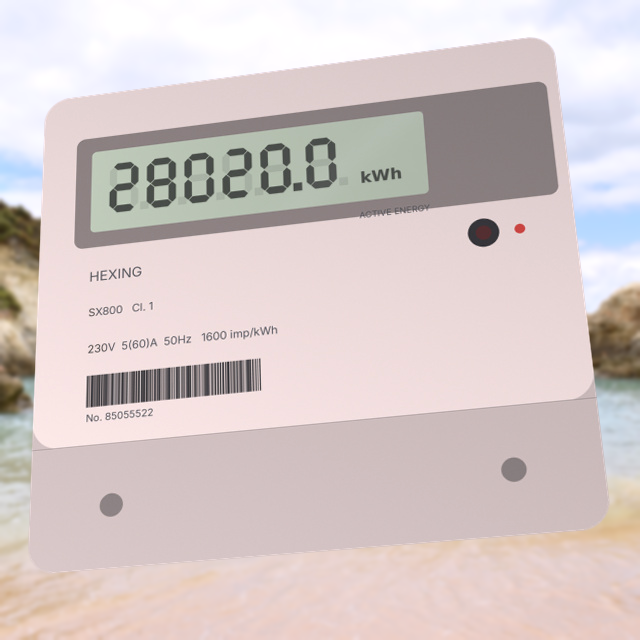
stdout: kWh 28020.0
